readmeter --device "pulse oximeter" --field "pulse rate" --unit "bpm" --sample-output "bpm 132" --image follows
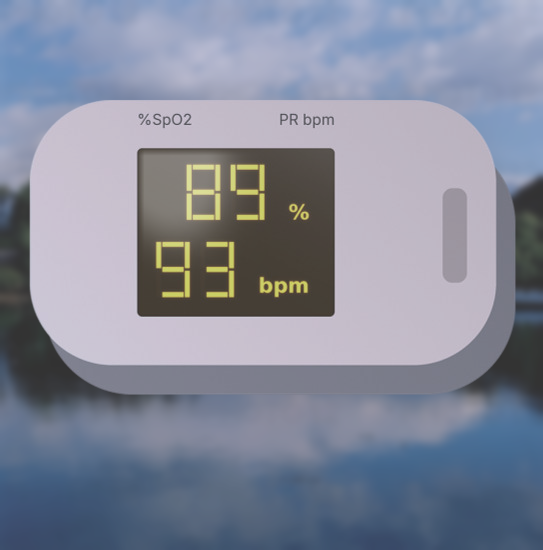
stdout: bpm 93
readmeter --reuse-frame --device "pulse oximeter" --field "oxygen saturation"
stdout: % 89
